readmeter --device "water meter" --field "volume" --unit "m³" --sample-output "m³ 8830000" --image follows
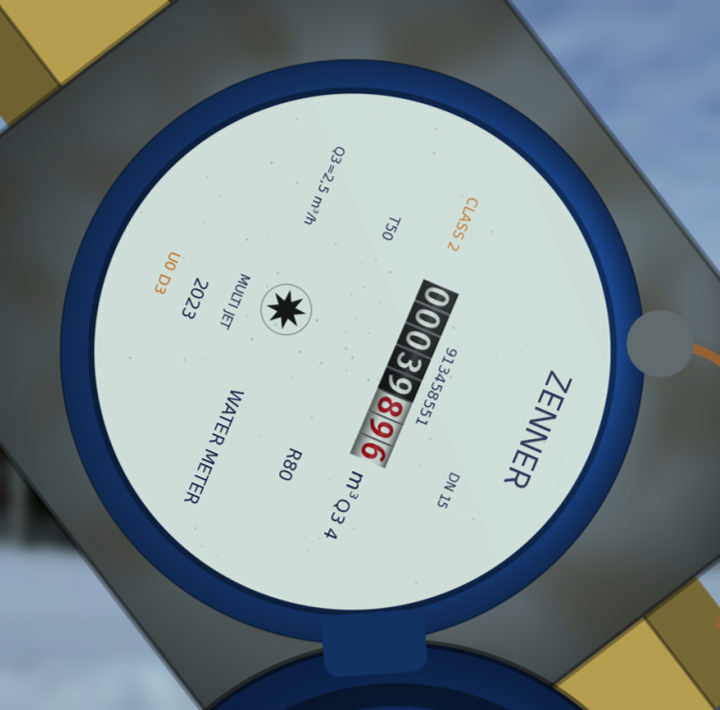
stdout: m³ 39.896
